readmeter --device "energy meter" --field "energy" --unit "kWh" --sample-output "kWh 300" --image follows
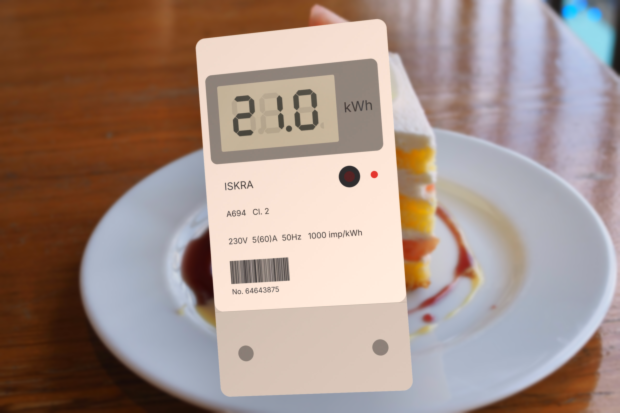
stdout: kWh 21.0
